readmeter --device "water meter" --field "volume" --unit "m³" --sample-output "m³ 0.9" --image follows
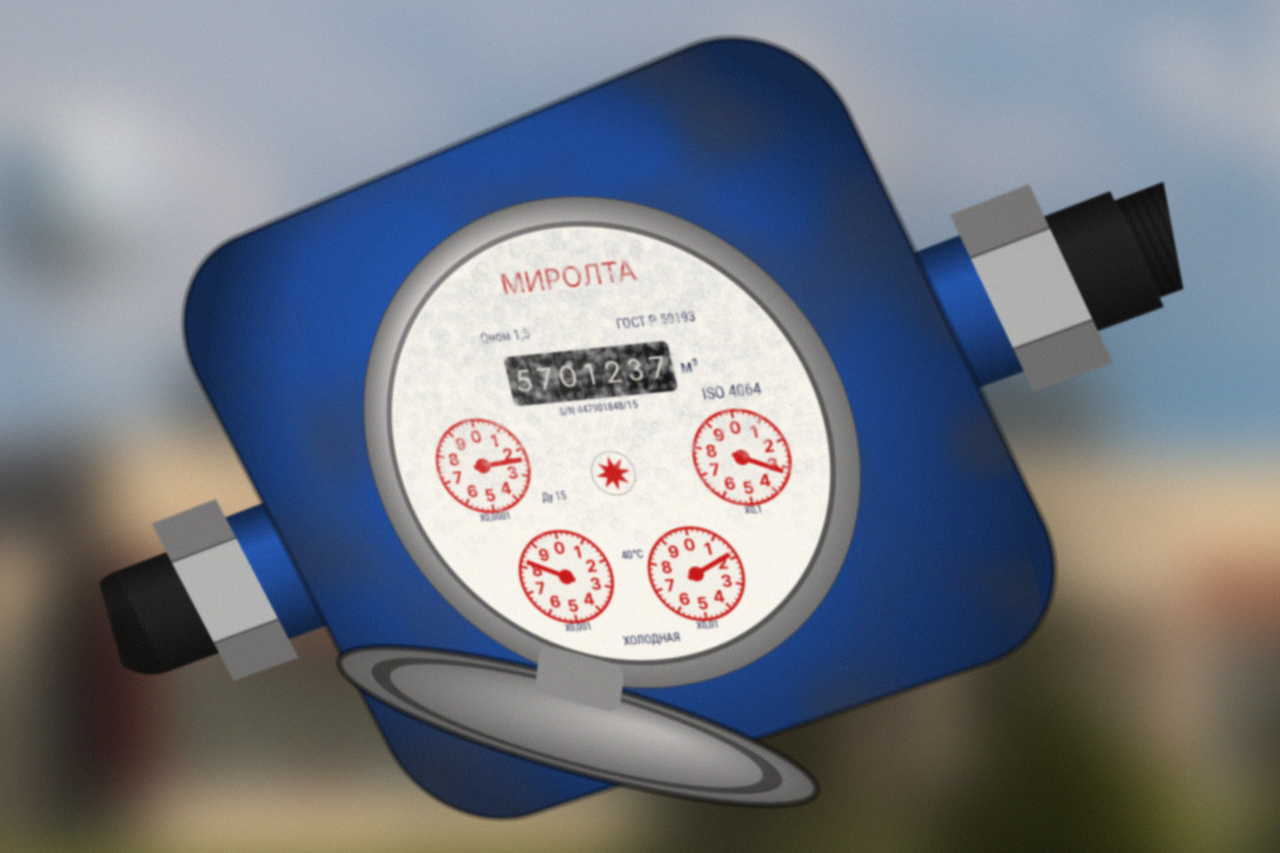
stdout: m³ 5701237.3182
